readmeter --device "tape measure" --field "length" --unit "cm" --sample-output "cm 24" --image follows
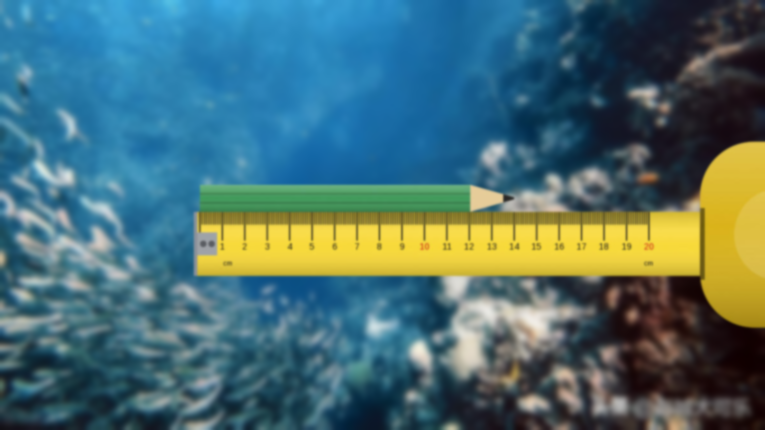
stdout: cm 14
